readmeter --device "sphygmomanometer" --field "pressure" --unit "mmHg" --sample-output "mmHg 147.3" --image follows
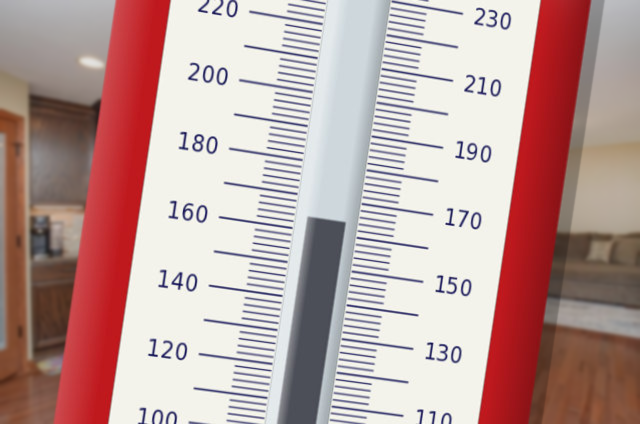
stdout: mmHg 164
